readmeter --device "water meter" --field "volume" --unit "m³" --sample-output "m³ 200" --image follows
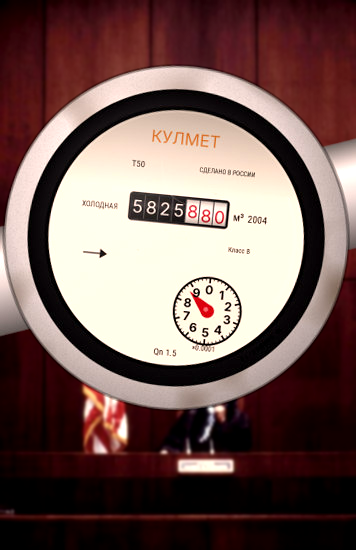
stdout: m³ 5825.8798
